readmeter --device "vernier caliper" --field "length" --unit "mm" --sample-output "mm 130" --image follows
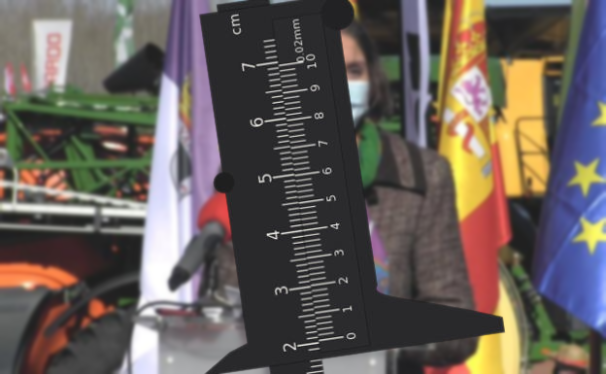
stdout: mm 20.4
